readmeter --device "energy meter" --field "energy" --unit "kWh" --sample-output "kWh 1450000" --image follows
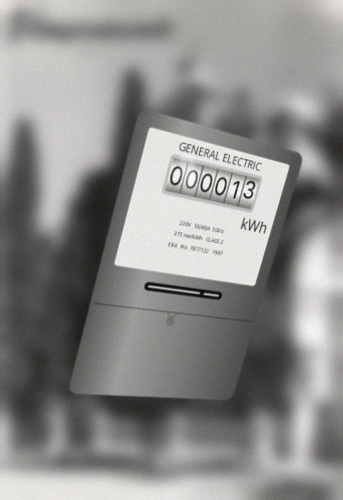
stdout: kWh 13
